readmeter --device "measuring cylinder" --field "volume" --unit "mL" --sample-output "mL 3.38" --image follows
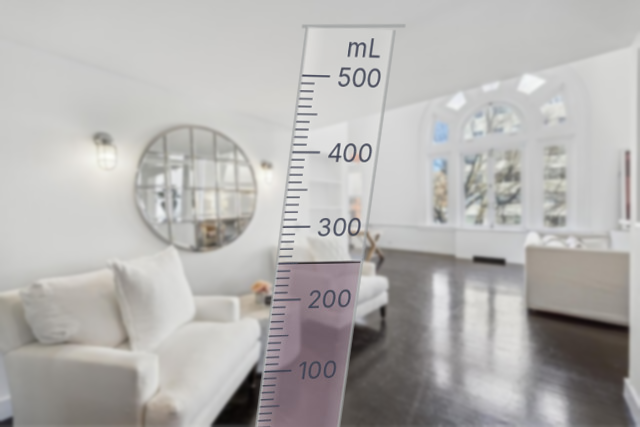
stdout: mL 250
